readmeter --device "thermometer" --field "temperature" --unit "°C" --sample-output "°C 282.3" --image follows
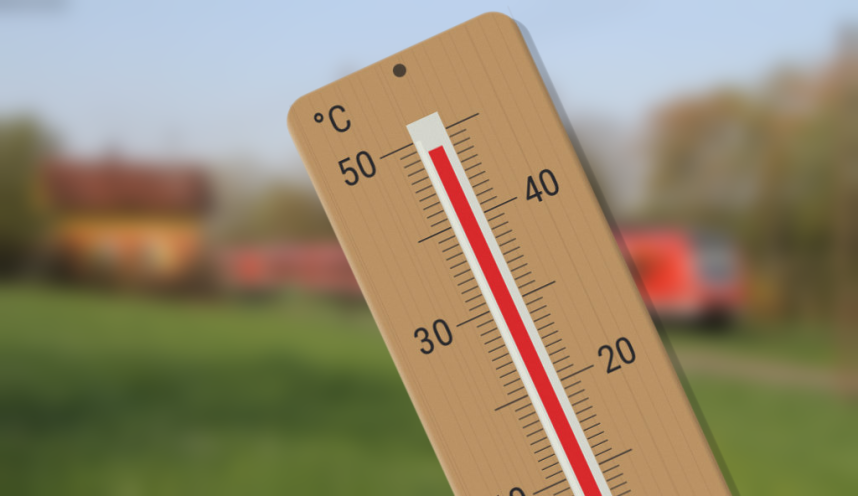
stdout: °C 48.5
